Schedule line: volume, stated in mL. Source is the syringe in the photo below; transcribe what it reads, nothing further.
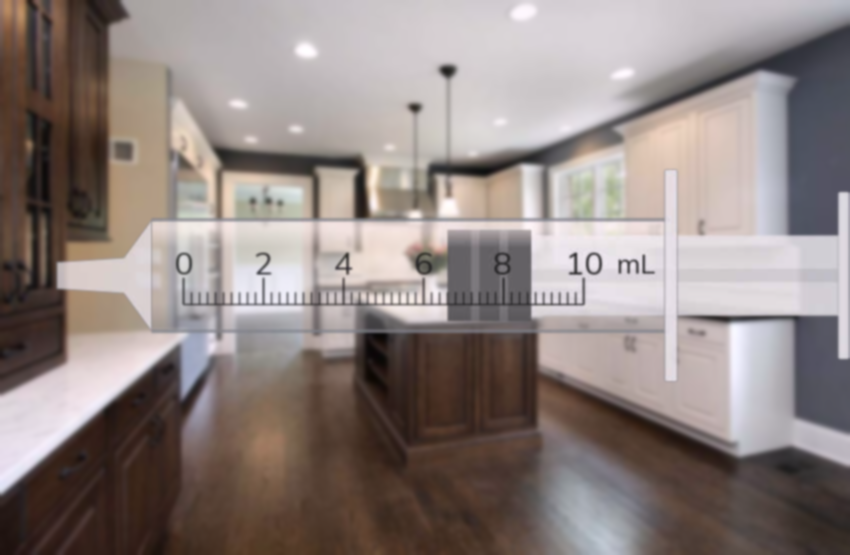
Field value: 6.6 mL
